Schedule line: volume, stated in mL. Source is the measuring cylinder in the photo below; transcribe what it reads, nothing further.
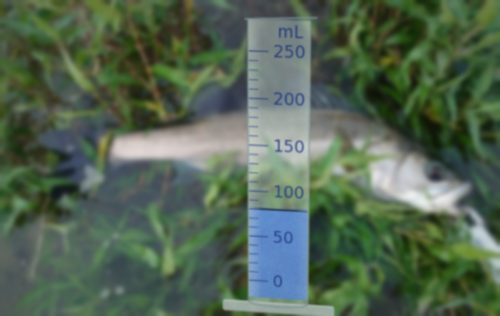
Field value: 80 mL
